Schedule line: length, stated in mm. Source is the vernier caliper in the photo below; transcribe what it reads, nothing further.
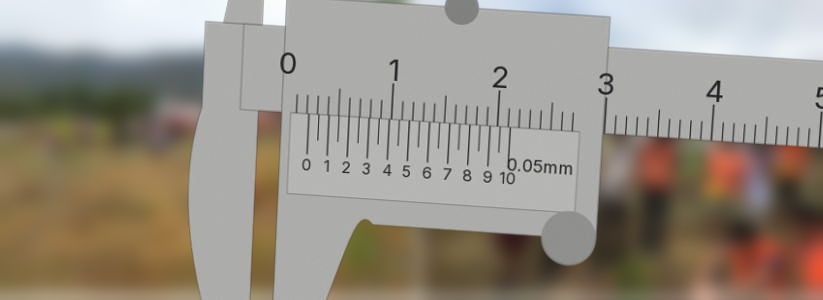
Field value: 2.2 mm
